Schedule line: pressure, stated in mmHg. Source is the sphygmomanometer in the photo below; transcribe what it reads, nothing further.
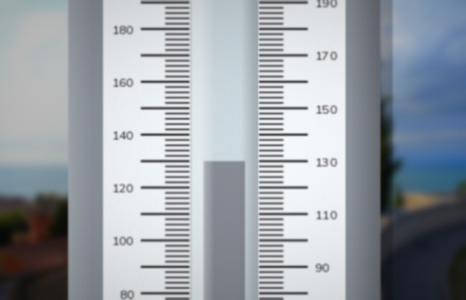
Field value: 130 mmHg
